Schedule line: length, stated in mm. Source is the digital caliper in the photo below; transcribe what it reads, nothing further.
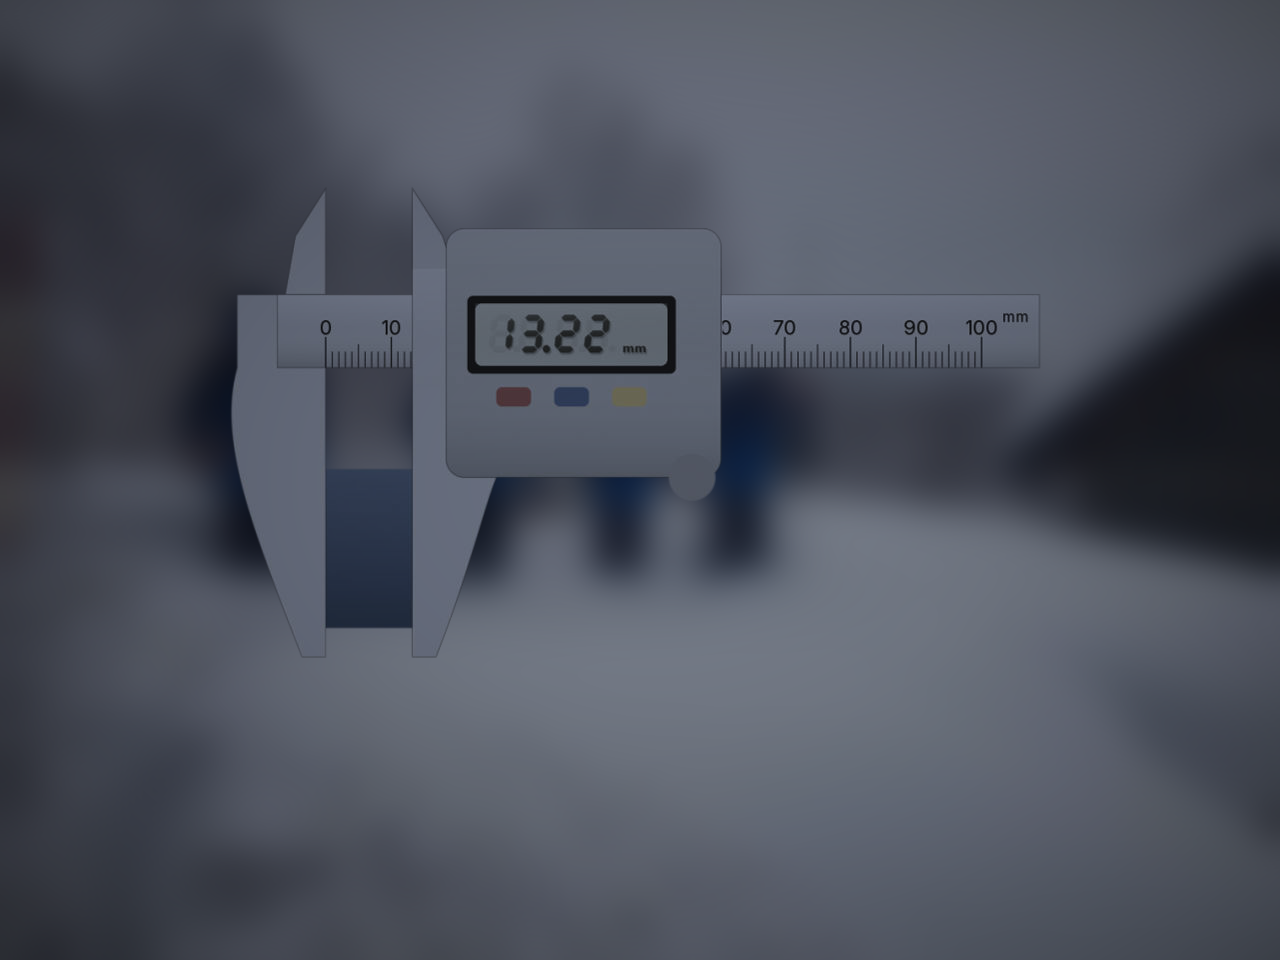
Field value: 13.22 mm
